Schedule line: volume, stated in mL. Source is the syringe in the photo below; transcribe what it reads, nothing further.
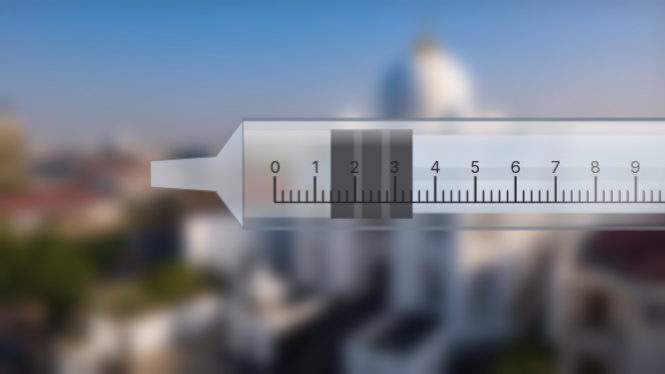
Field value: 1.4 mL
